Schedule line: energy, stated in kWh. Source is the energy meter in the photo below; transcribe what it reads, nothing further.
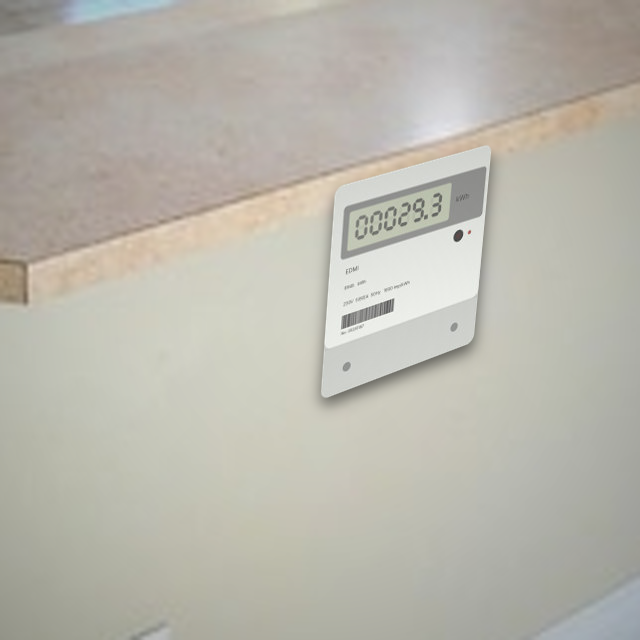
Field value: 29.3 kWh
